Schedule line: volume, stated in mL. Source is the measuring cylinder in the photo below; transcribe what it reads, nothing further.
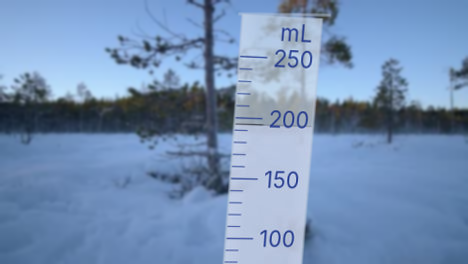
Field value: 195 mL
